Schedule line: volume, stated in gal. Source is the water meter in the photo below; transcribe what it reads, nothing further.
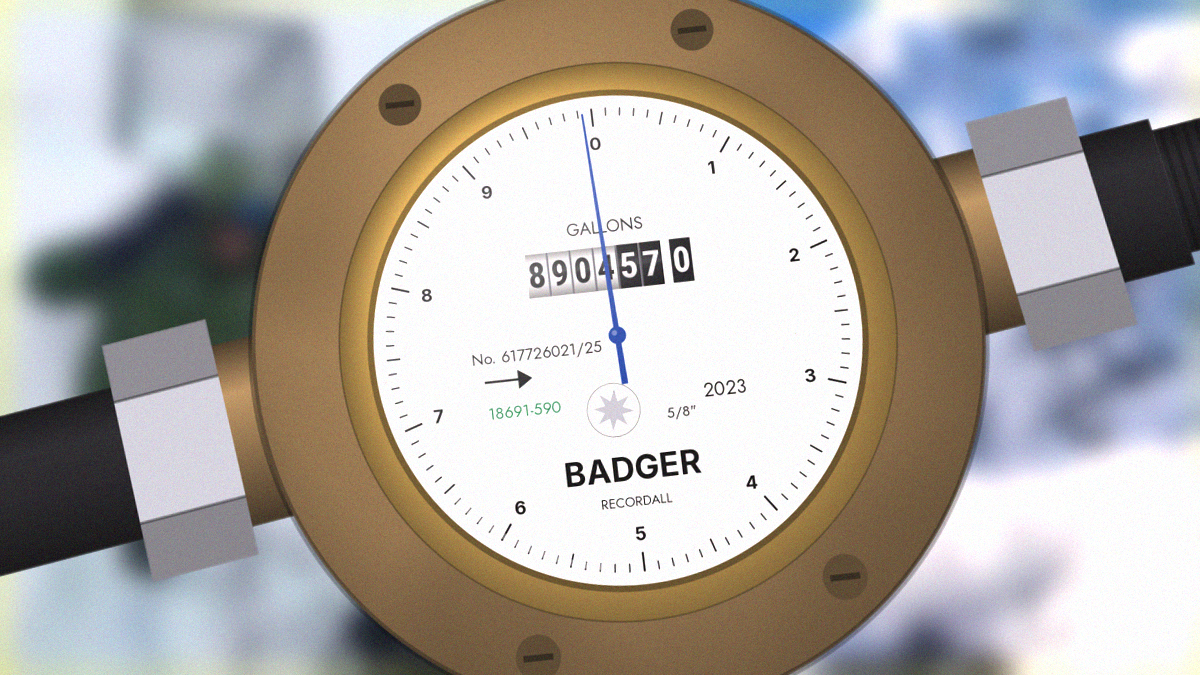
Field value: 8904569.9 gal
